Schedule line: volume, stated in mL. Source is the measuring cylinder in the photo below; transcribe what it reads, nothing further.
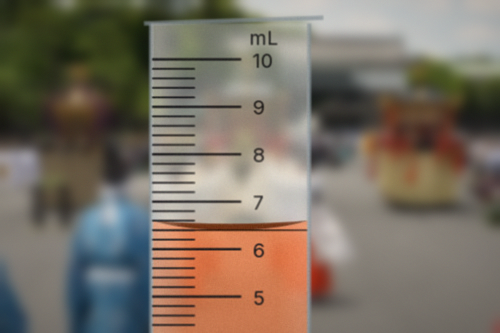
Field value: 6.4 mL
